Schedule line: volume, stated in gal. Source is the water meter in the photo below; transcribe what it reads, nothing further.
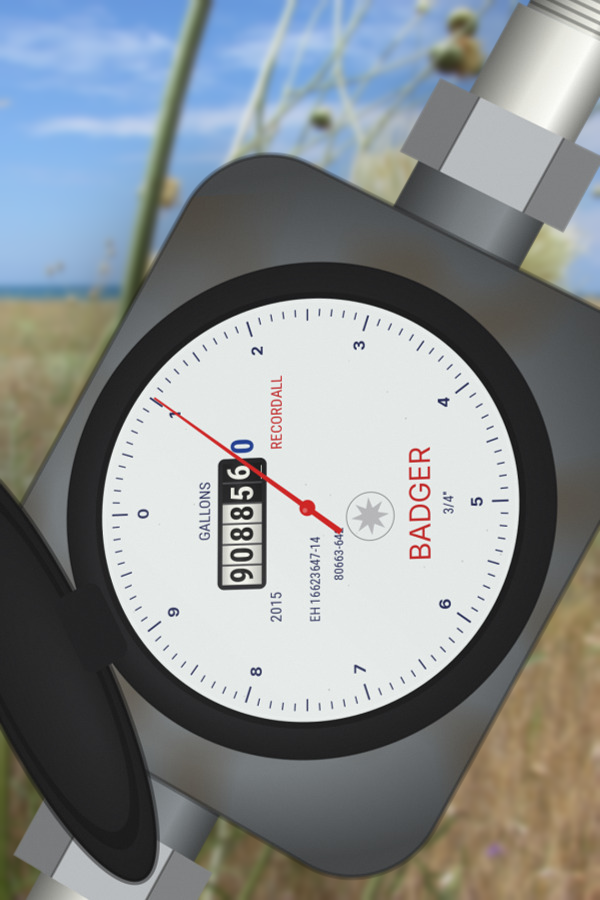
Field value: 9088561.0 gal
